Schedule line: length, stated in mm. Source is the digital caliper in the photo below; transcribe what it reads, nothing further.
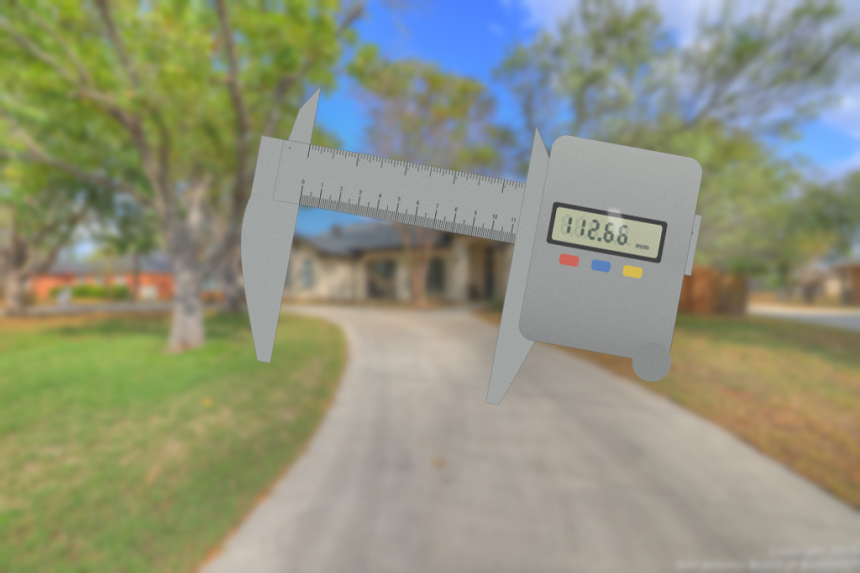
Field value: 112.66 mm
